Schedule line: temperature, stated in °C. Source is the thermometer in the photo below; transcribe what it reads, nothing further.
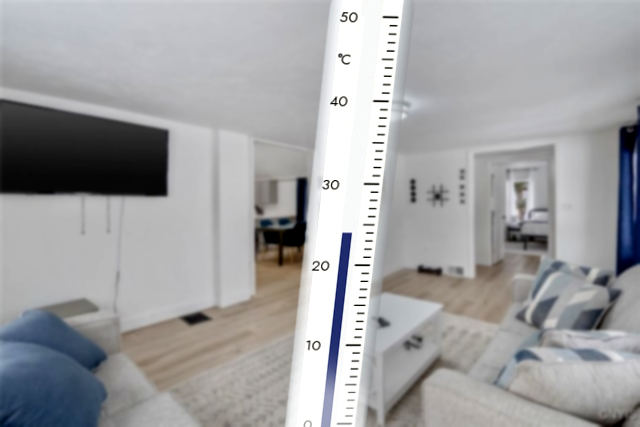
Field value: 24 °C
